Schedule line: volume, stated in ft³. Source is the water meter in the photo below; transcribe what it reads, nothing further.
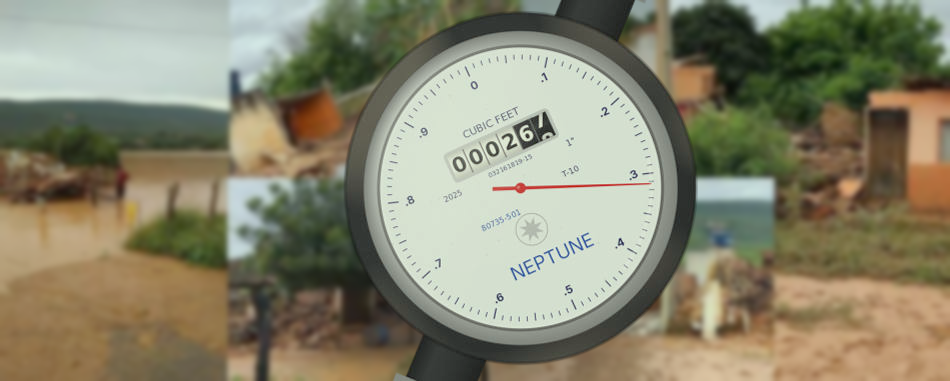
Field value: 267.31 ft³
